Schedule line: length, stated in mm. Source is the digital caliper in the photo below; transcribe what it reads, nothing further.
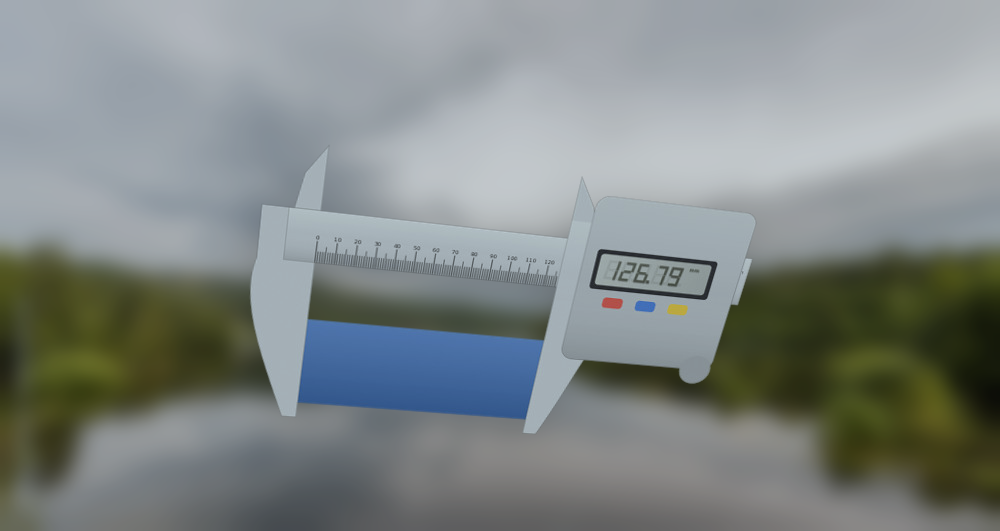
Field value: 126.79 mm
